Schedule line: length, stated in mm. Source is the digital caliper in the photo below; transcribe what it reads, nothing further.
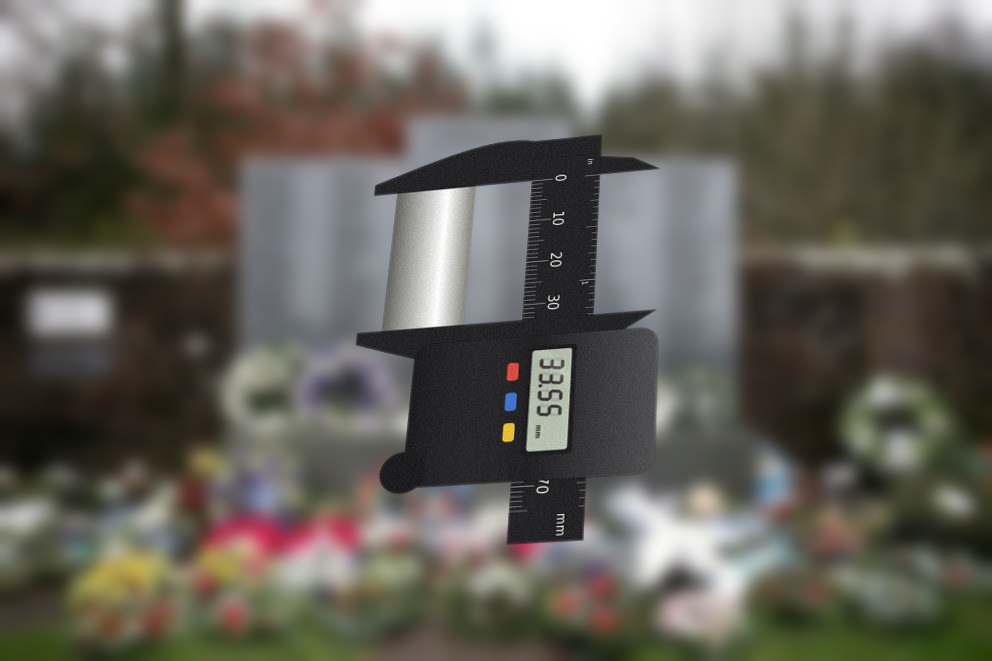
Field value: 33.55 mm
